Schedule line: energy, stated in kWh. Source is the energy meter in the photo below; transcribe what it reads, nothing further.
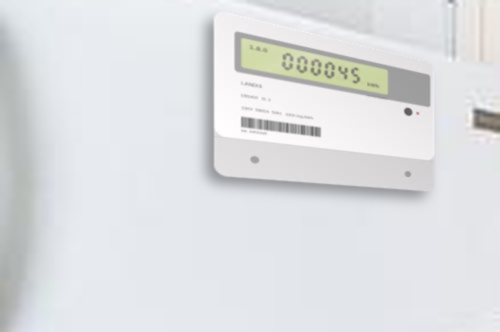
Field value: 45 kWh
